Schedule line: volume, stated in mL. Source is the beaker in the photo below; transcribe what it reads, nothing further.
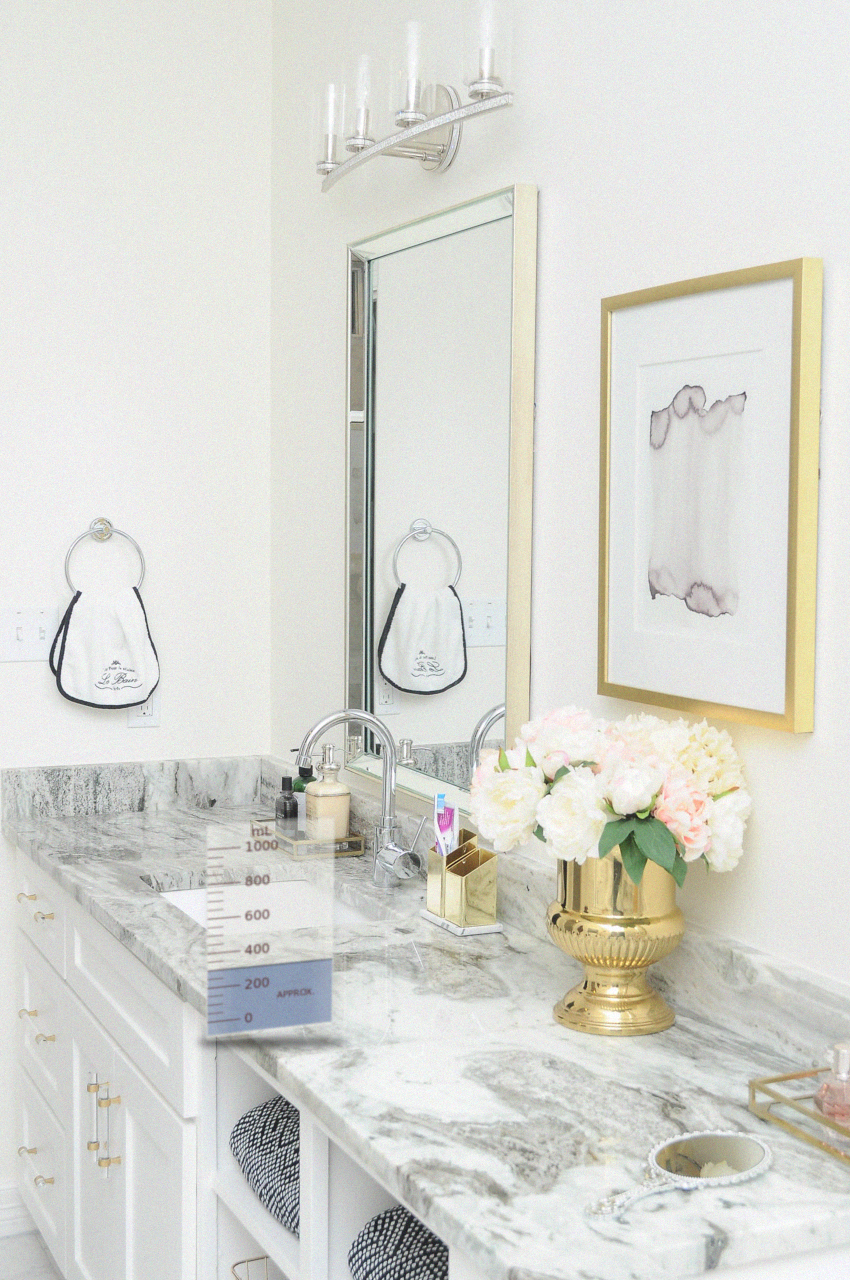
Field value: 300 mL
